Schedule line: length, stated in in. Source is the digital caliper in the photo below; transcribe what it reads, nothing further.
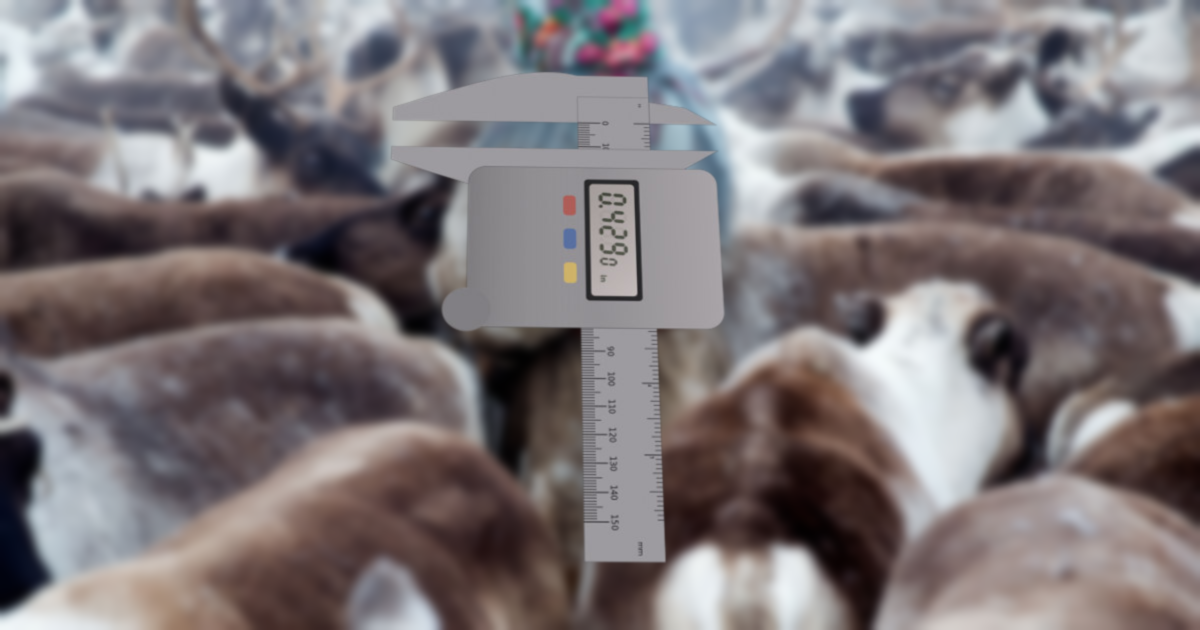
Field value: 0.4290 in
